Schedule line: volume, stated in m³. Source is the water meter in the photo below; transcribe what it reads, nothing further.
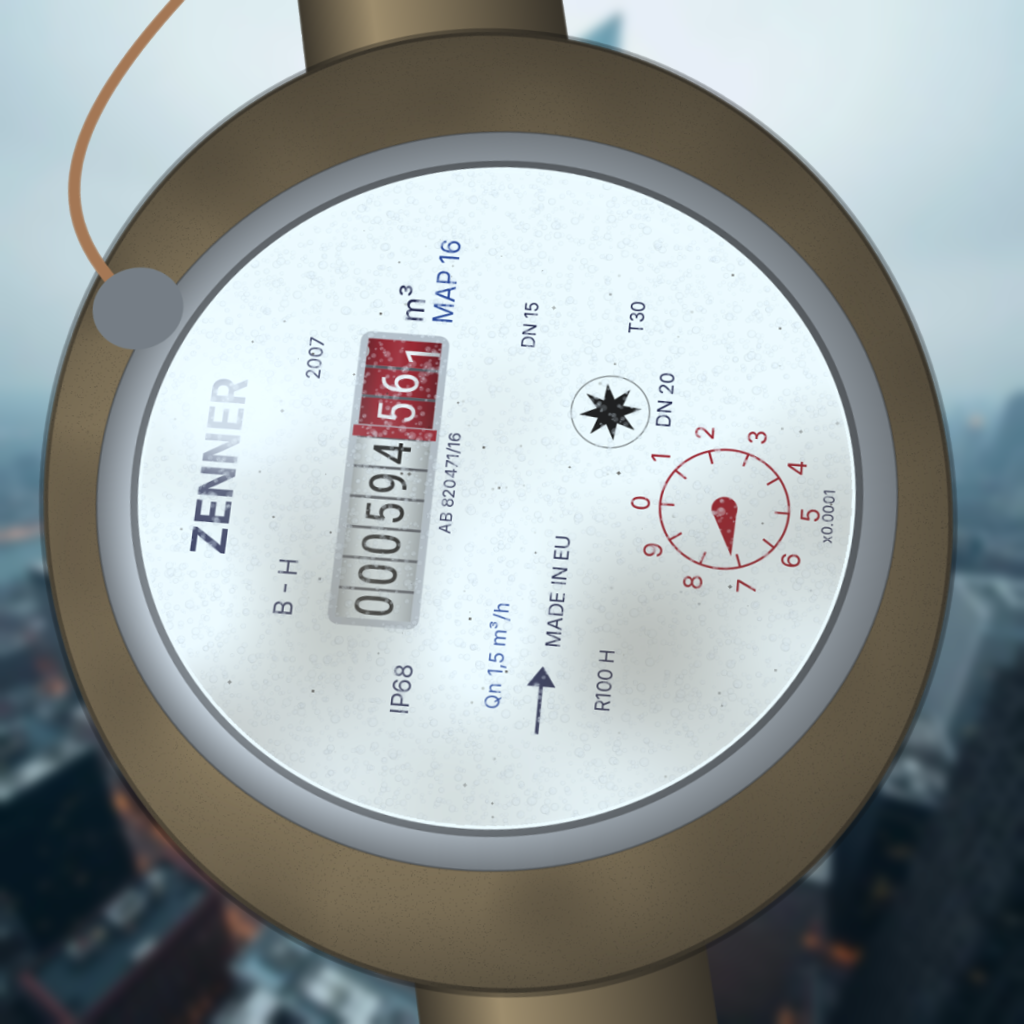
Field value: 594.5607 m³
